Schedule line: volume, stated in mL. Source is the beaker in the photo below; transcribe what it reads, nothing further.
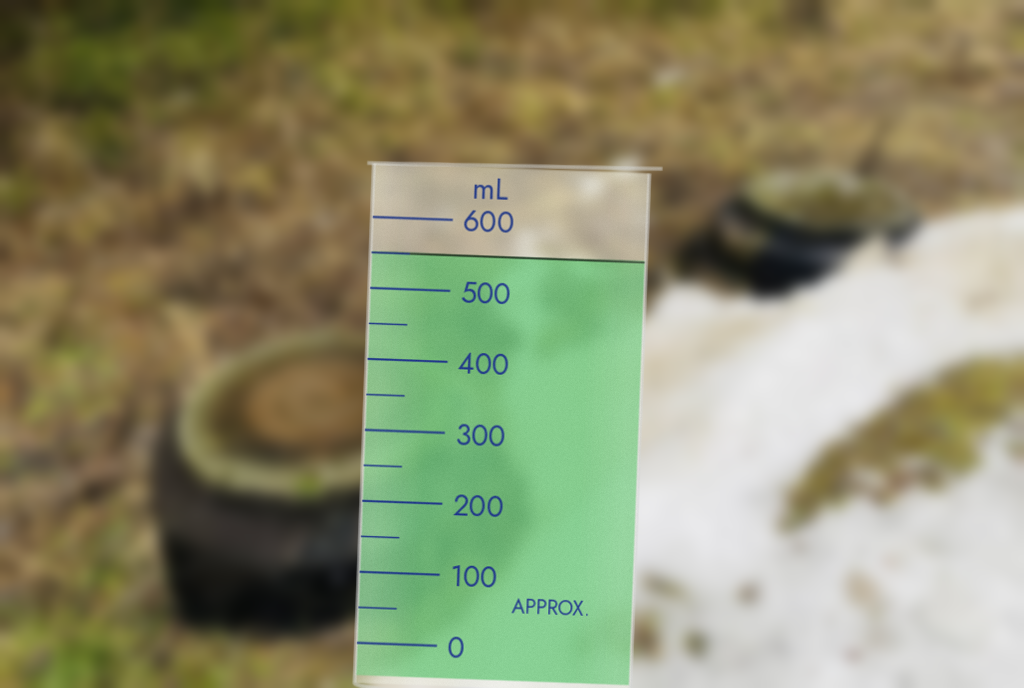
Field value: 550 mL
